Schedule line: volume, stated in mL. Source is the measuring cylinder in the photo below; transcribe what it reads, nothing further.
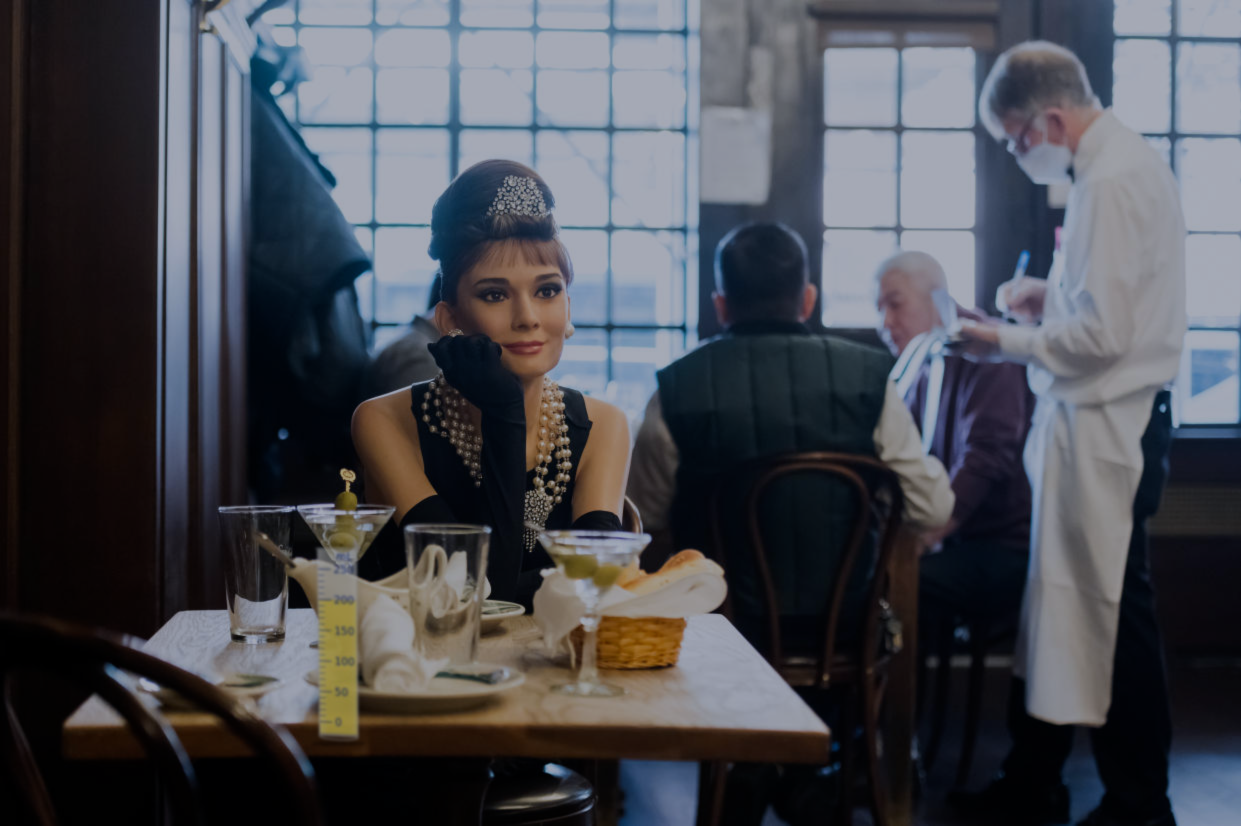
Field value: 200 mL
